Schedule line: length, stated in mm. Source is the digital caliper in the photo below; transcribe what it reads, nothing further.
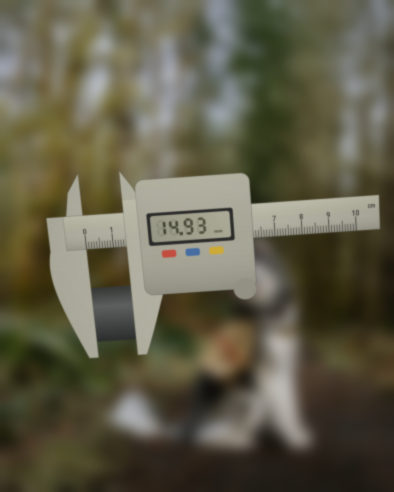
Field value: 14.93 mm
